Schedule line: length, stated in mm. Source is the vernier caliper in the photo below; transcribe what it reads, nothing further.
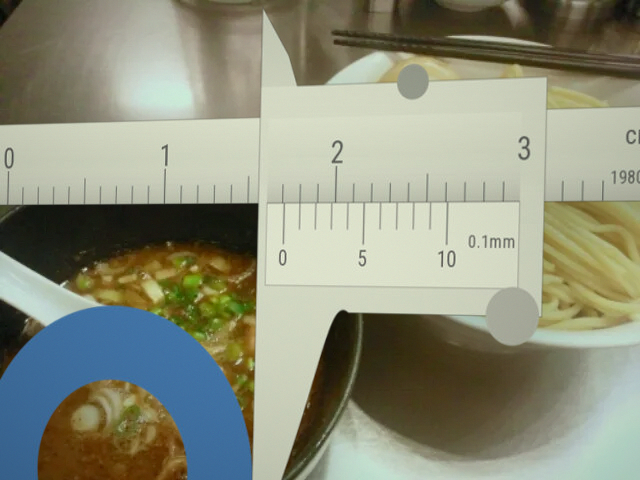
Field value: 17.1 mm
